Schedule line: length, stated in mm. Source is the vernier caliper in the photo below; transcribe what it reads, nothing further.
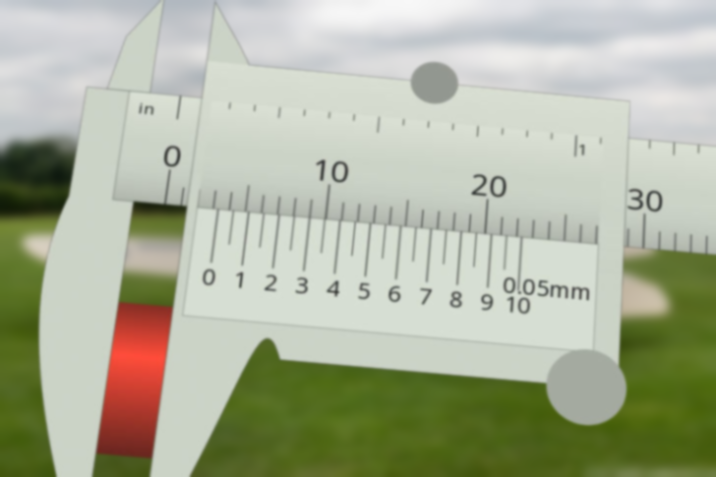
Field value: 3.3 mm
